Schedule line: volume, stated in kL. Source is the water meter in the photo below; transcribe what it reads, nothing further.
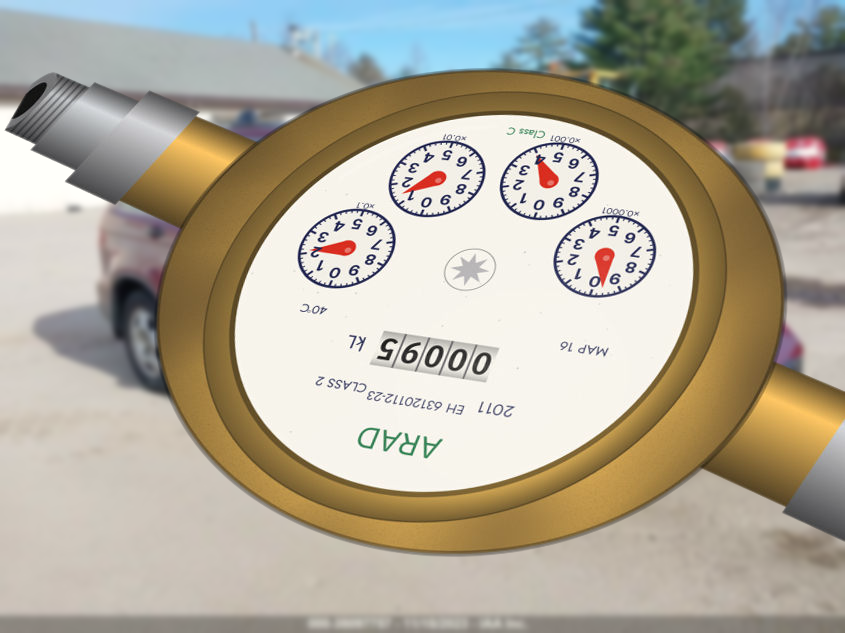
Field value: 95.2139 kL
